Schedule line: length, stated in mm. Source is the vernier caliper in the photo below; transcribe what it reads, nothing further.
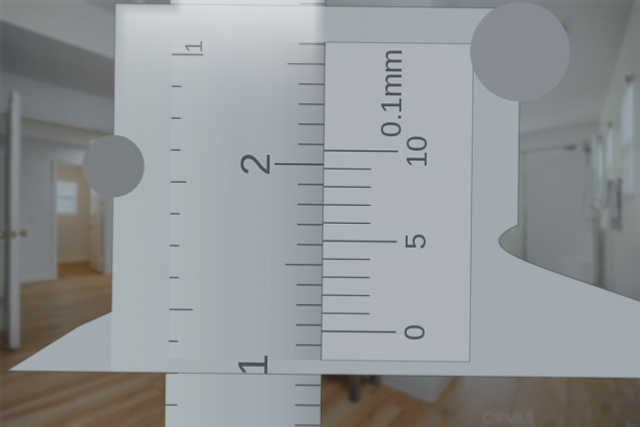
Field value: 11.7 mm
